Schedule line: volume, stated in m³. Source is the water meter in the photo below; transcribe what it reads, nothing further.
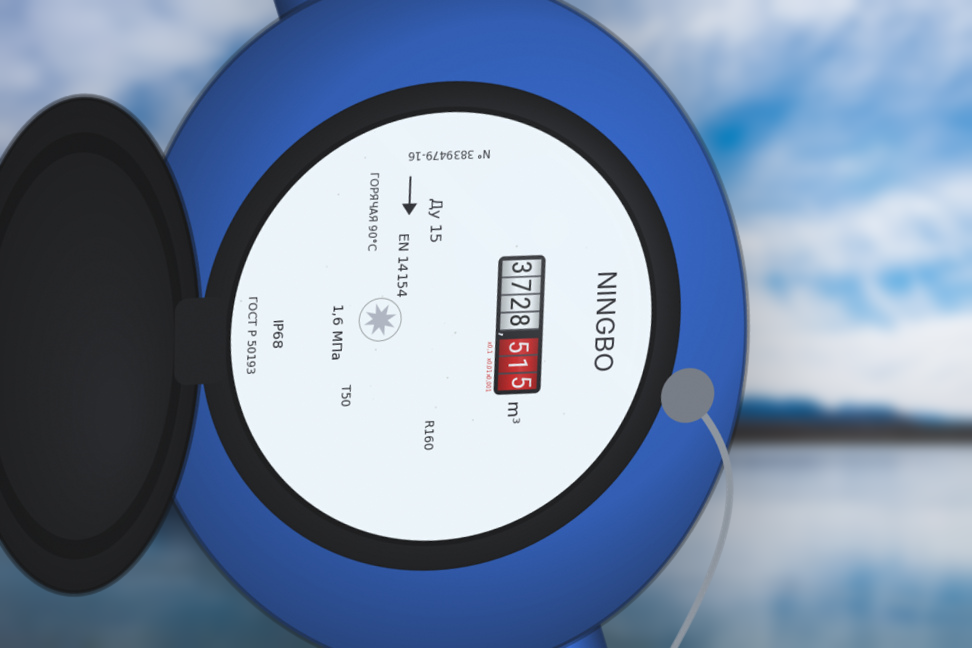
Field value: 3728.515 m³
